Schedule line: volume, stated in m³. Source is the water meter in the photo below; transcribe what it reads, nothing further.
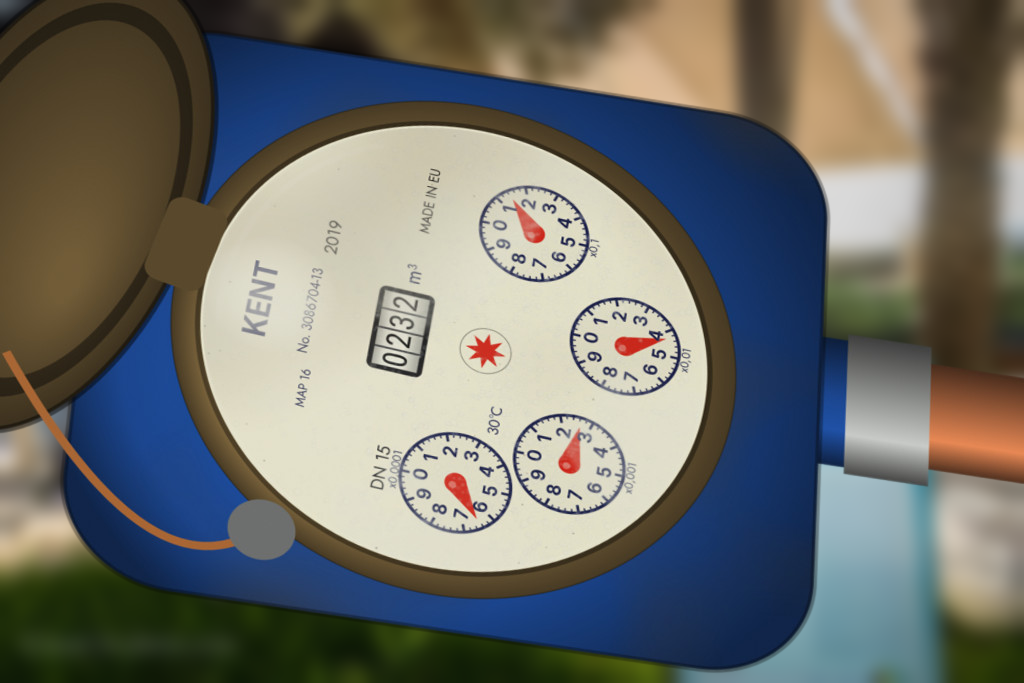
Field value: 232.1426 m³
